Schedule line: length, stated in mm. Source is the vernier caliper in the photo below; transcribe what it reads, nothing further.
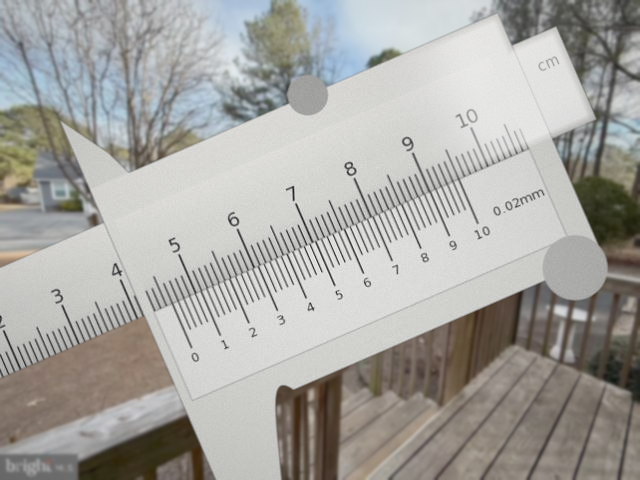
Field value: 46.0 mm
